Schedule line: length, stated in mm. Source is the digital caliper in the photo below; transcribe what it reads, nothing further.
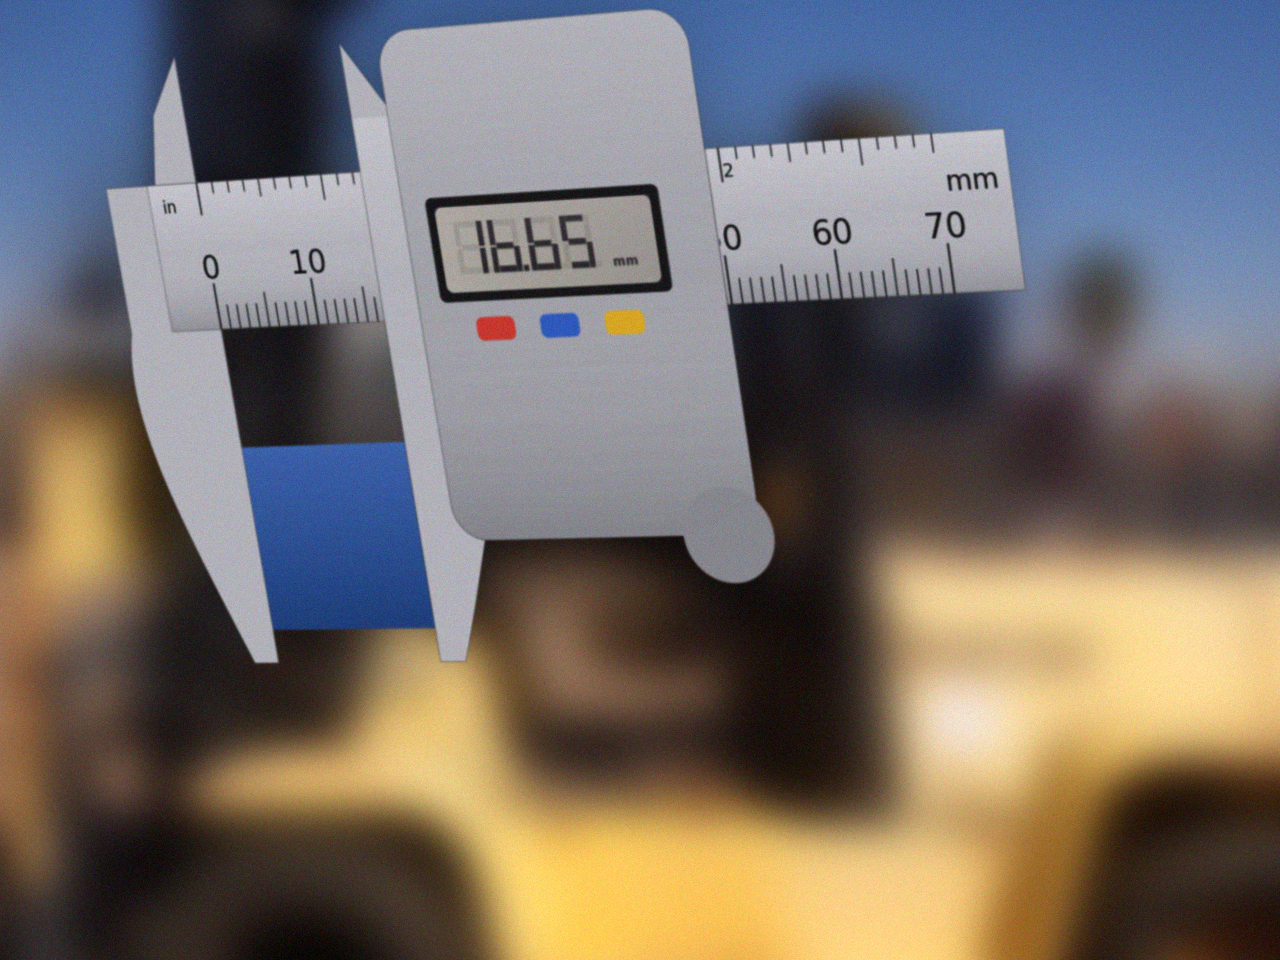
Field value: 16.65 mm
